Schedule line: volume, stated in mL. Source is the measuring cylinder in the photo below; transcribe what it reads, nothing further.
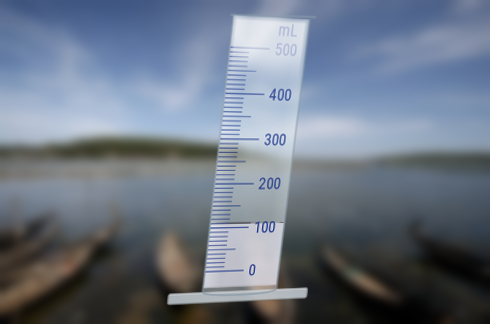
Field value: 110 mL
